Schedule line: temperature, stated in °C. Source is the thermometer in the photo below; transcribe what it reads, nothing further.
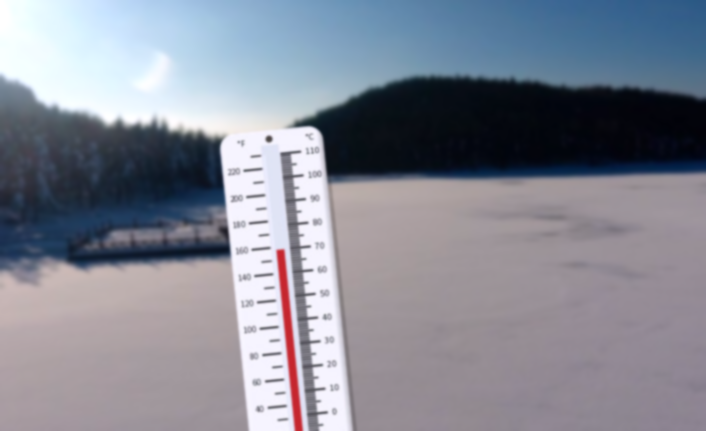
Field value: 70 °C
